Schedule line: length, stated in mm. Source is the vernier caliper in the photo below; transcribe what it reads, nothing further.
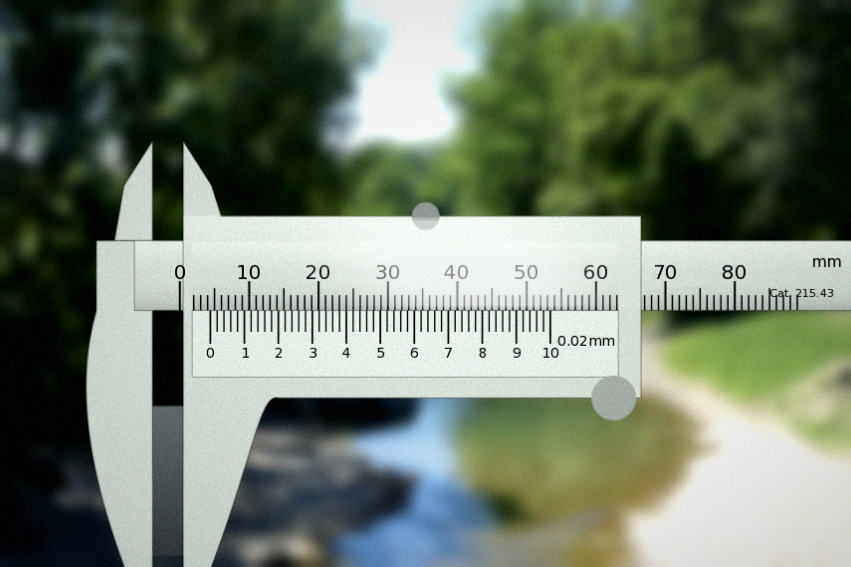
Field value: 4.4 mm
